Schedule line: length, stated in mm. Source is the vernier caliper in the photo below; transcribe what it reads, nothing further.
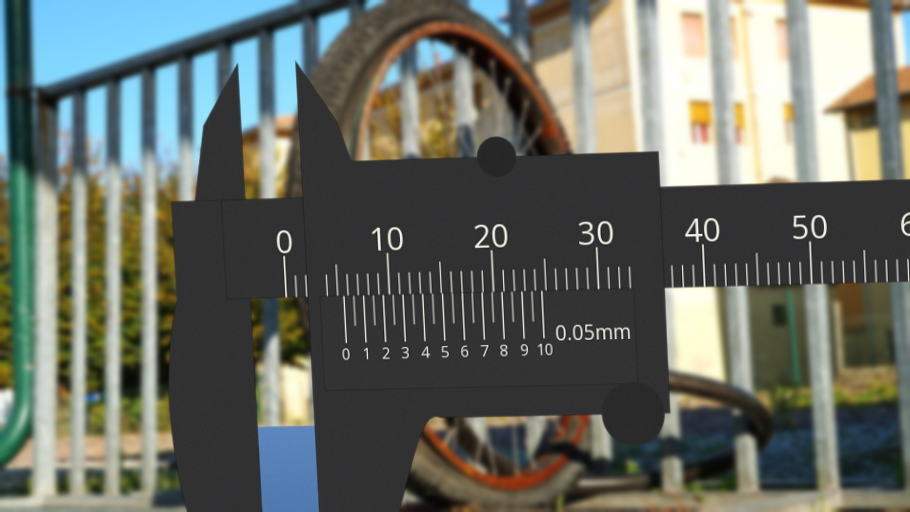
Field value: 5.6 mm
